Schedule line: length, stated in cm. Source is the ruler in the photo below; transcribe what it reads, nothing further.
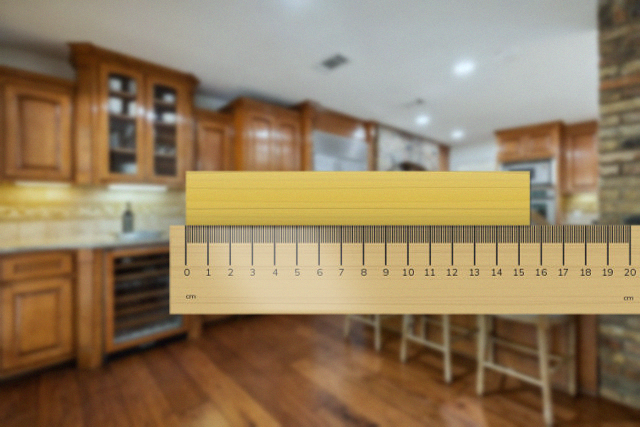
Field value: 15.5 cm
